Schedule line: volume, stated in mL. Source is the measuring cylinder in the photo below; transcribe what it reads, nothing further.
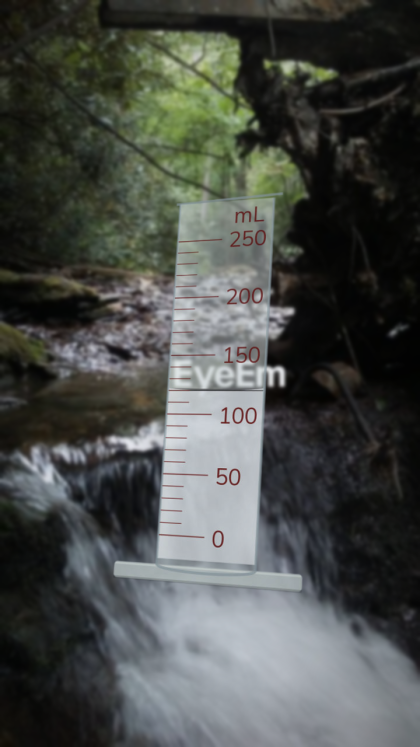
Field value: 120 mL
